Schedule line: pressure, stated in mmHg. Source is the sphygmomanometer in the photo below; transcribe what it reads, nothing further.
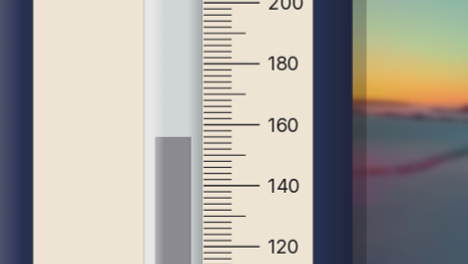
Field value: 156 mmHg
